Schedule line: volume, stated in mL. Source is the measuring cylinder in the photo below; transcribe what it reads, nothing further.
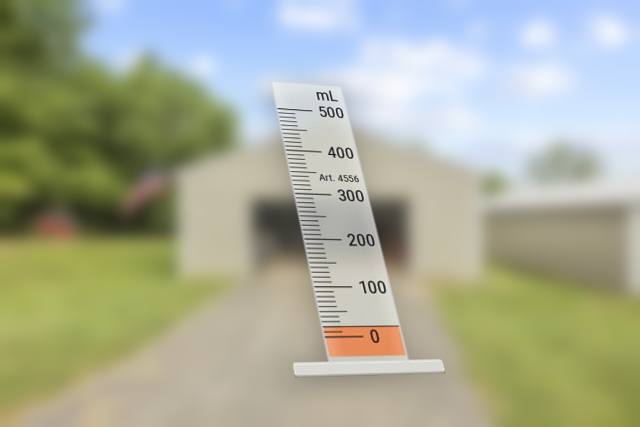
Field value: 20 mL
